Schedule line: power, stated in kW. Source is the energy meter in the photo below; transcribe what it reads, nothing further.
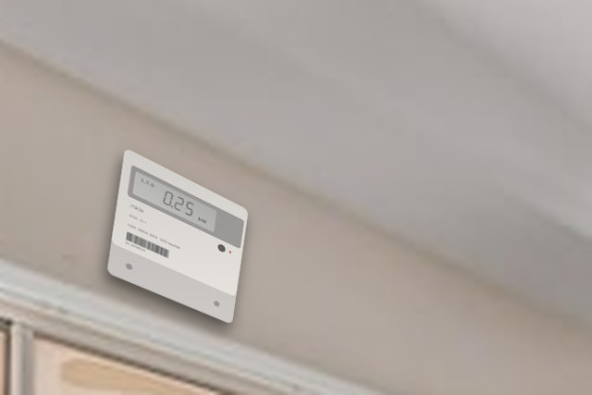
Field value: 0.25 kW
